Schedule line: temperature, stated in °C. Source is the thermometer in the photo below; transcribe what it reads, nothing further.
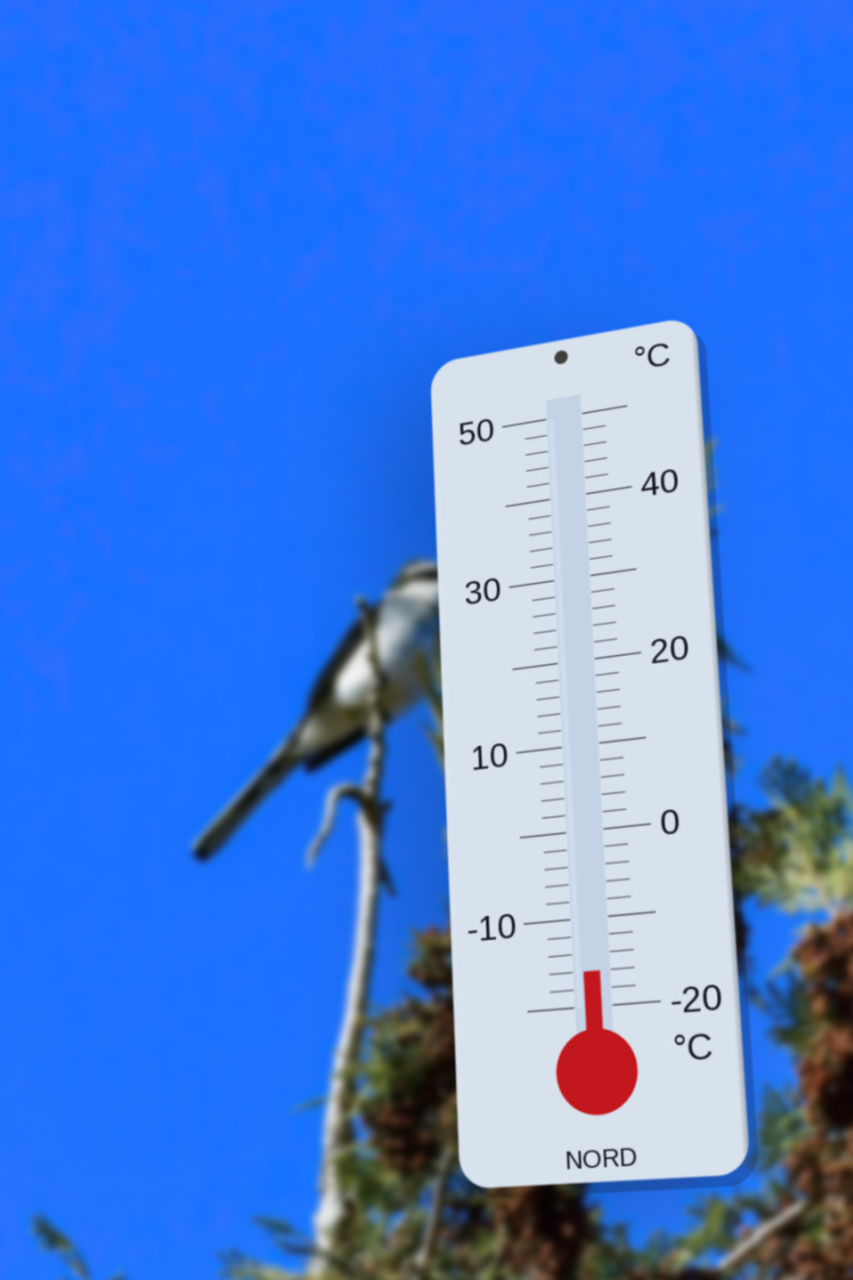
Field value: -16 °C
